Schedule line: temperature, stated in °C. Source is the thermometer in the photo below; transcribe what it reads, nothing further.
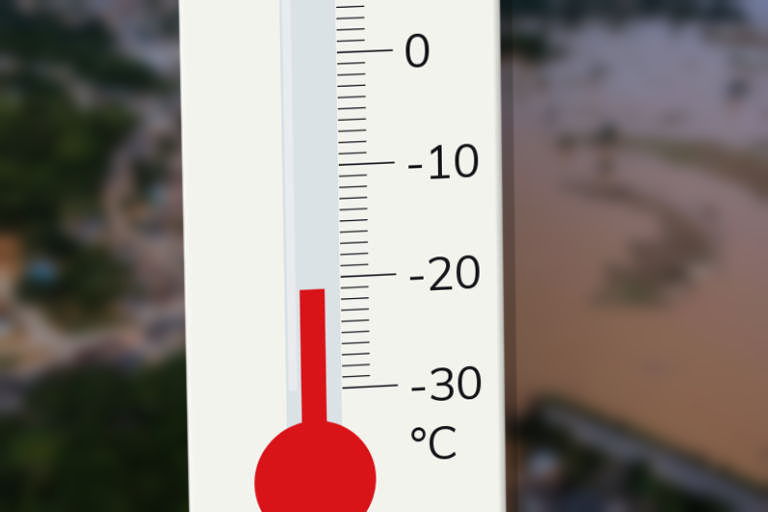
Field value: -21 °C
